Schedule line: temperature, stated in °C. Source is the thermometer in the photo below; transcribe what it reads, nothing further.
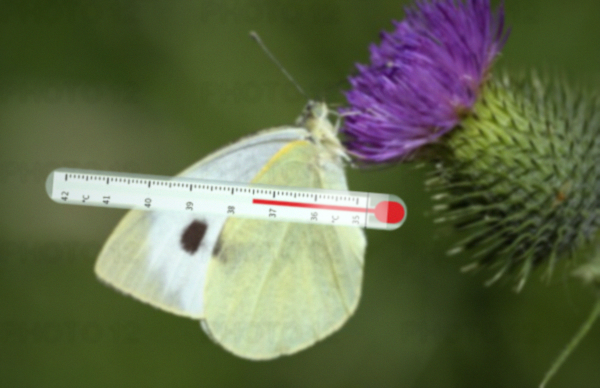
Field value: 37.5 °C
